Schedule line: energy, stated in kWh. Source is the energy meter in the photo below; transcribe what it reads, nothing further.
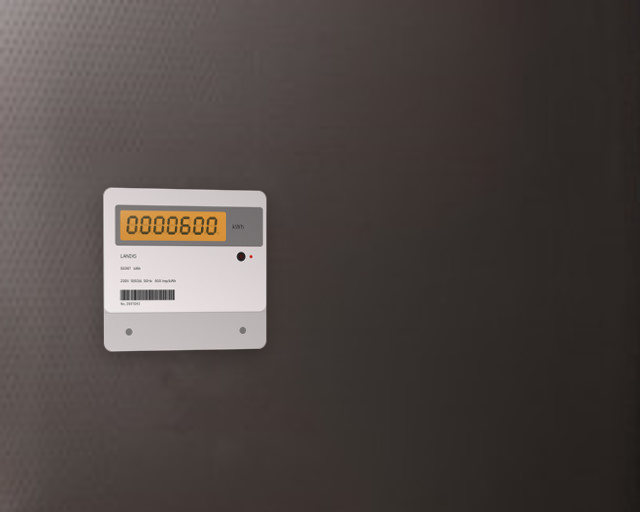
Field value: 600 kWh
